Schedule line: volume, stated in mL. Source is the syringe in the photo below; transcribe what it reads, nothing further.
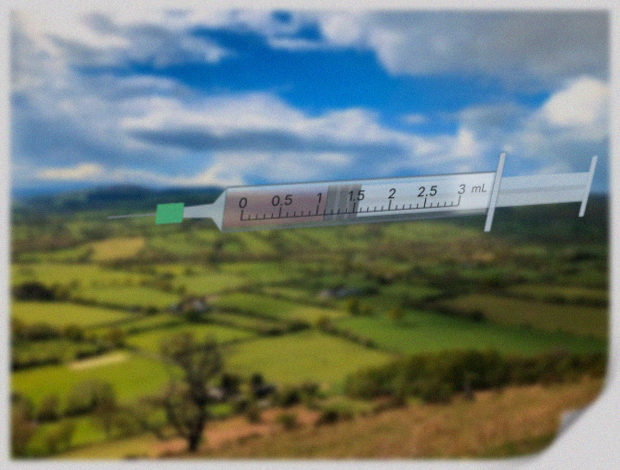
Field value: 1.1 mL
